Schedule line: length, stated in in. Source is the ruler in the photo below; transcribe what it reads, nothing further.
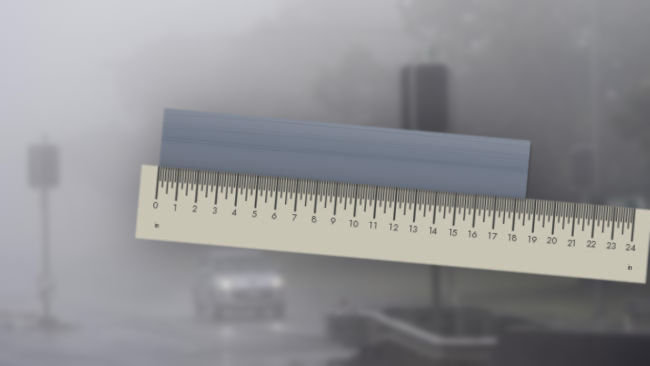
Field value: 18.5 in
